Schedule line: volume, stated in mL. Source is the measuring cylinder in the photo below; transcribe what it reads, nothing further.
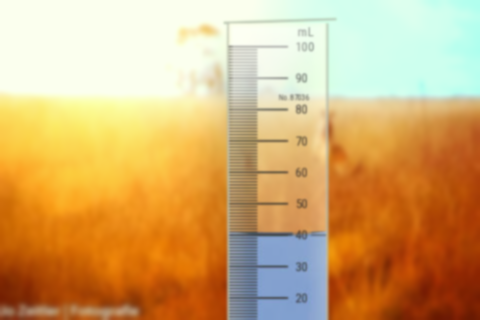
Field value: 40 mL
